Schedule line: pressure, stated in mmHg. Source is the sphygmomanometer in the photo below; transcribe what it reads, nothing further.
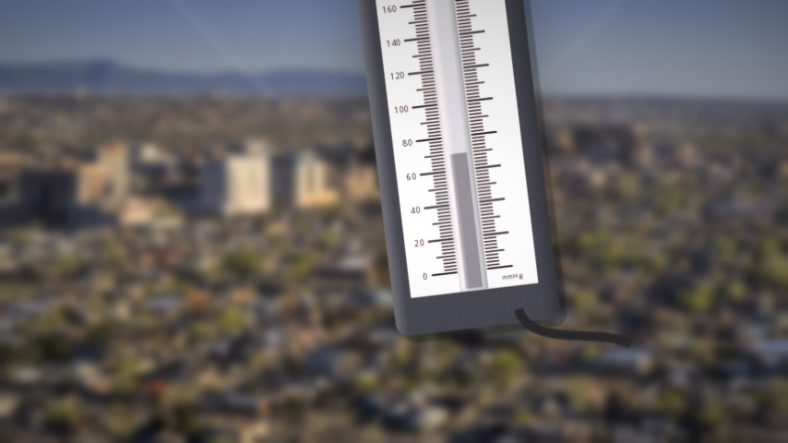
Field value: 70 mmHg
